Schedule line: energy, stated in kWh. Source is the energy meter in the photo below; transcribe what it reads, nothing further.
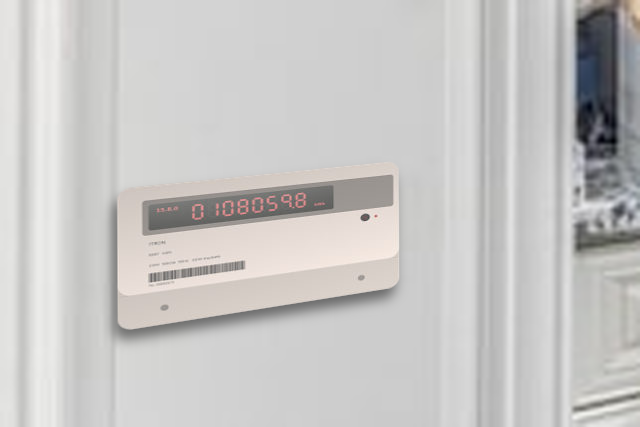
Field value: 108059.8 kWh
